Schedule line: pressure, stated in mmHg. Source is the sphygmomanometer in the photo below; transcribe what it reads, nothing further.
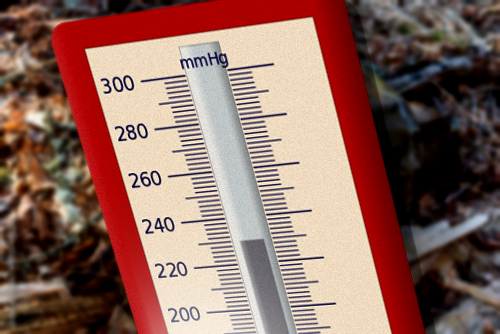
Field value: 230 mmHg
